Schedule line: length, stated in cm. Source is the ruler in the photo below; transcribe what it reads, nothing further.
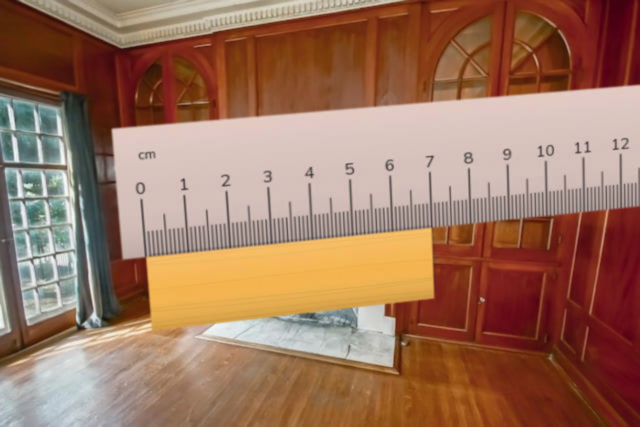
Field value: 7 cm
